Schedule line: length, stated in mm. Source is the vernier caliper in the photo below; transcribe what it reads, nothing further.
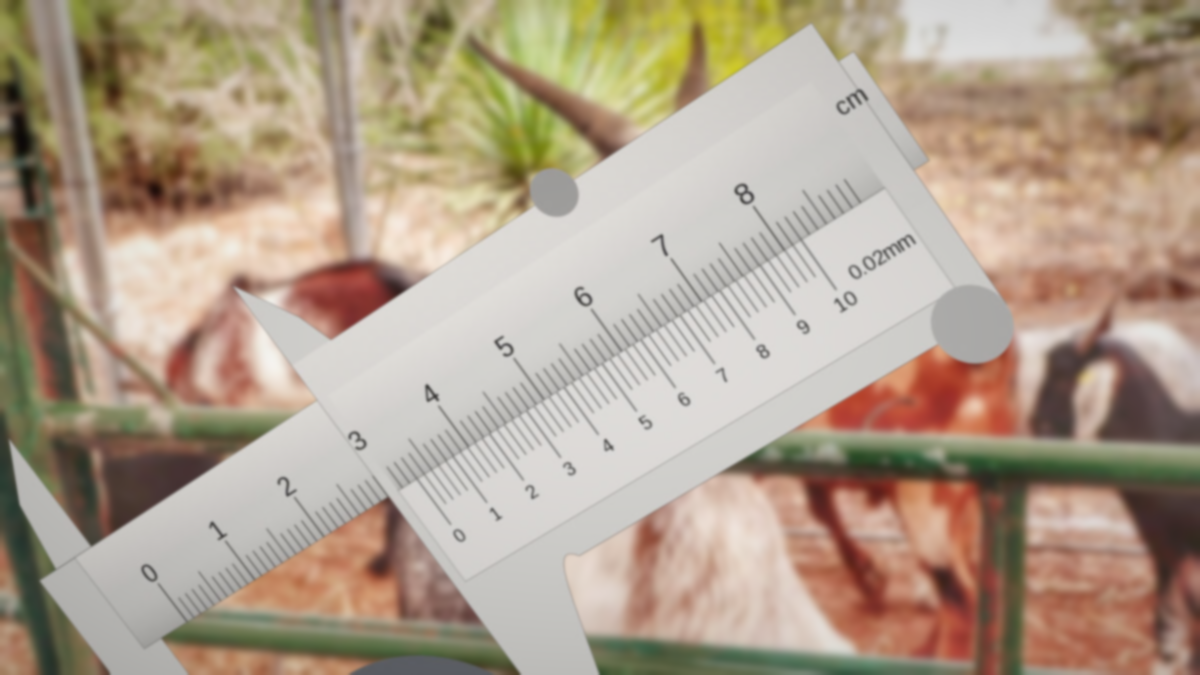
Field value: 33.0 mm
